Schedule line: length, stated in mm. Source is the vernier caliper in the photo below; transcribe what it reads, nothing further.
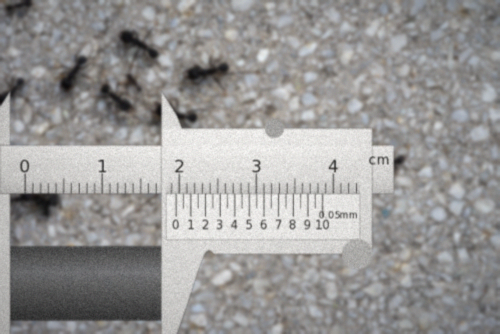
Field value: 19.6 mm
